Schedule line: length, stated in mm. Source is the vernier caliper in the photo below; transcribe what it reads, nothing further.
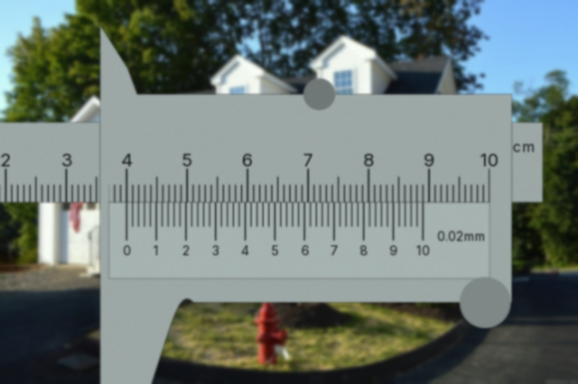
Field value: 40.0 mm
